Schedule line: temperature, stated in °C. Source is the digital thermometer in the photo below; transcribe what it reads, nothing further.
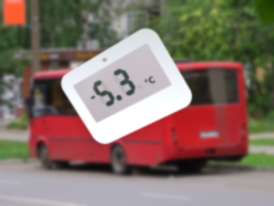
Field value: -5.3 °C
